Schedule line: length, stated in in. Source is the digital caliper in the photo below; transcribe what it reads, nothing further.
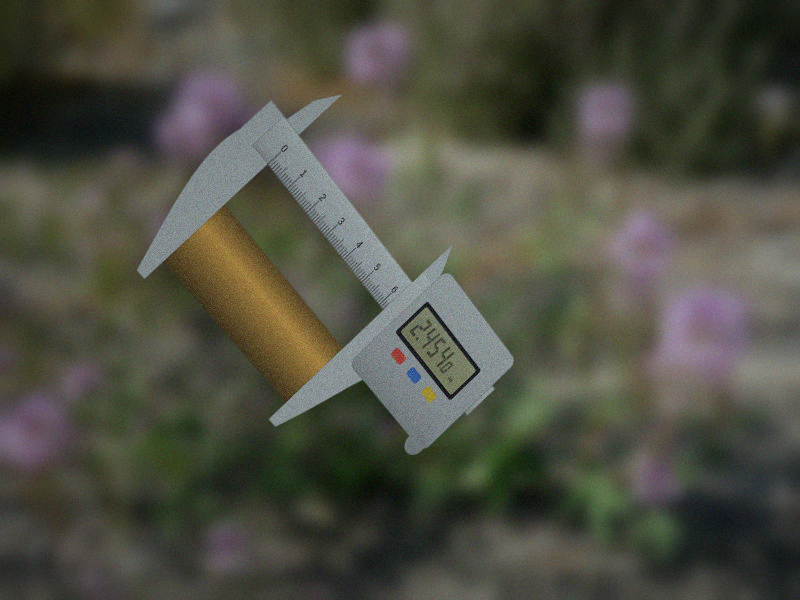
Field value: 2.4540 in
